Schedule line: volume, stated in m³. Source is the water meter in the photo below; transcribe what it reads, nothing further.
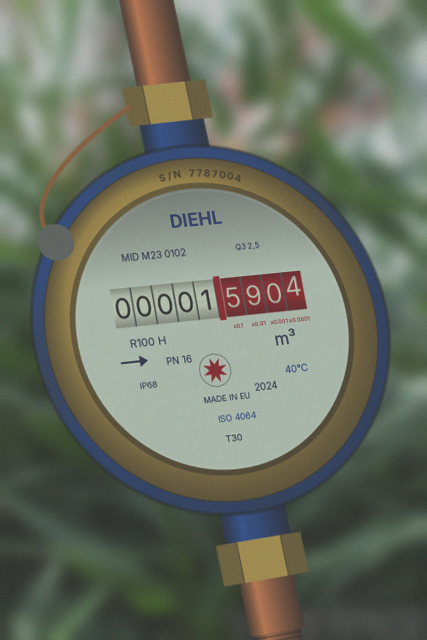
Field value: 1.5904 m³
